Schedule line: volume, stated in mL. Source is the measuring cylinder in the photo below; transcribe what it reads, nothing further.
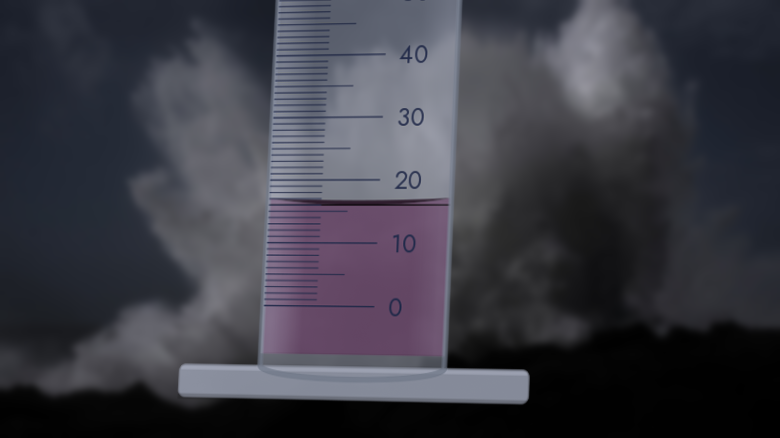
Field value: 16 mL
